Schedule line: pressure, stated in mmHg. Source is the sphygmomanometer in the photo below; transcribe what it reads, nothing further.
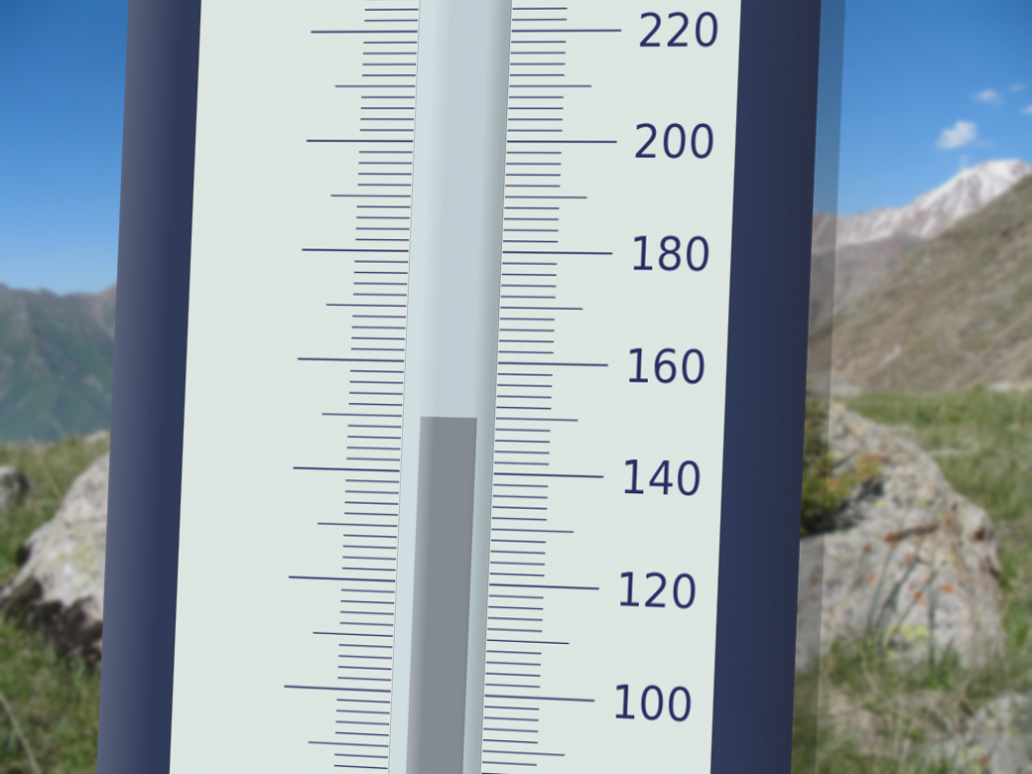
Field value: 150 mmHg
